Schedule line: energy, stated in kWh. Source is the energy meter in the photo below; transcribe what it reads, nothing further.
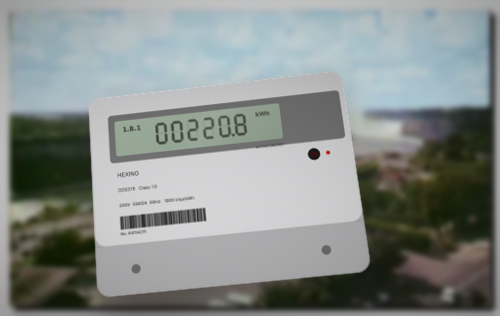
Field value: 220.8 kWh
